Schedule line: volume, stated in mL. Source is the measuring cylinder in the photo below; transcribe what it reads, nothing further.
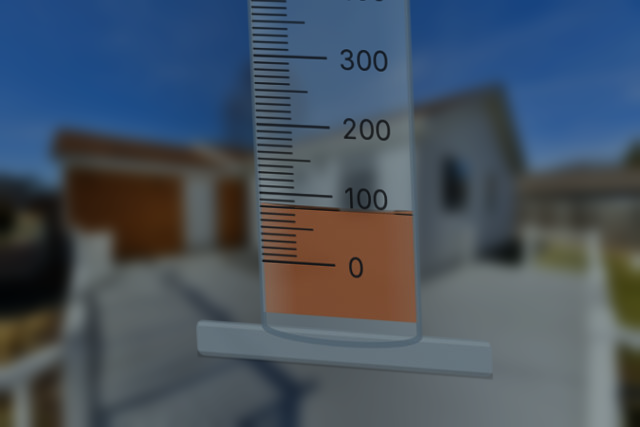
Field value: 80 mL
